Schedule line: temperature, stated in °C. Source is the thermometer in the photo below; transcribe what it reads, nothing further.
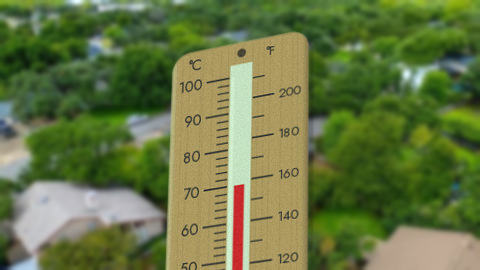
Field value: 70 °C
